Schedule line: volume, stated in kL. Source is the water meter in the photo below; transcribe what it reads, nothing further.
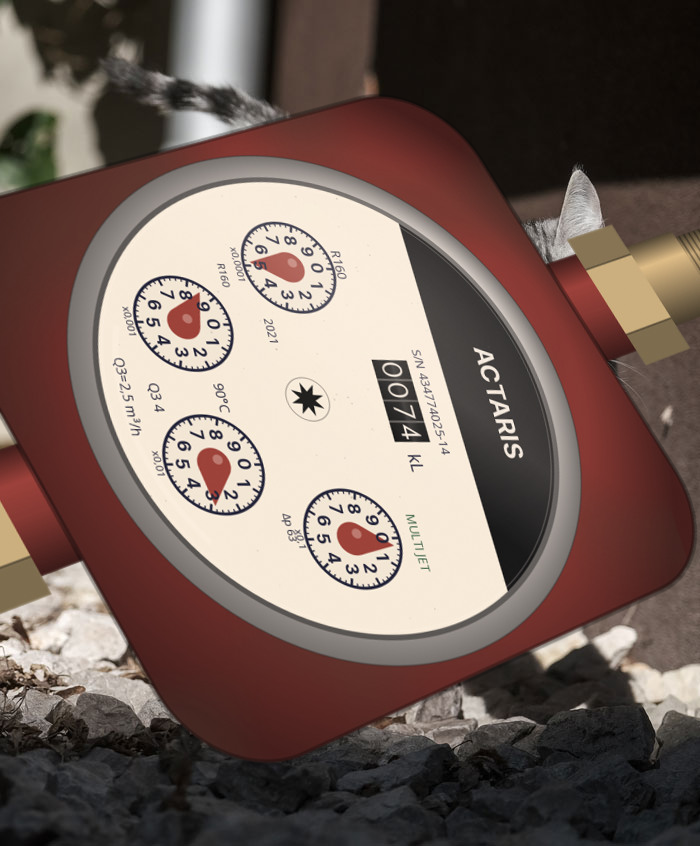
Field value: 74.0285 kL
